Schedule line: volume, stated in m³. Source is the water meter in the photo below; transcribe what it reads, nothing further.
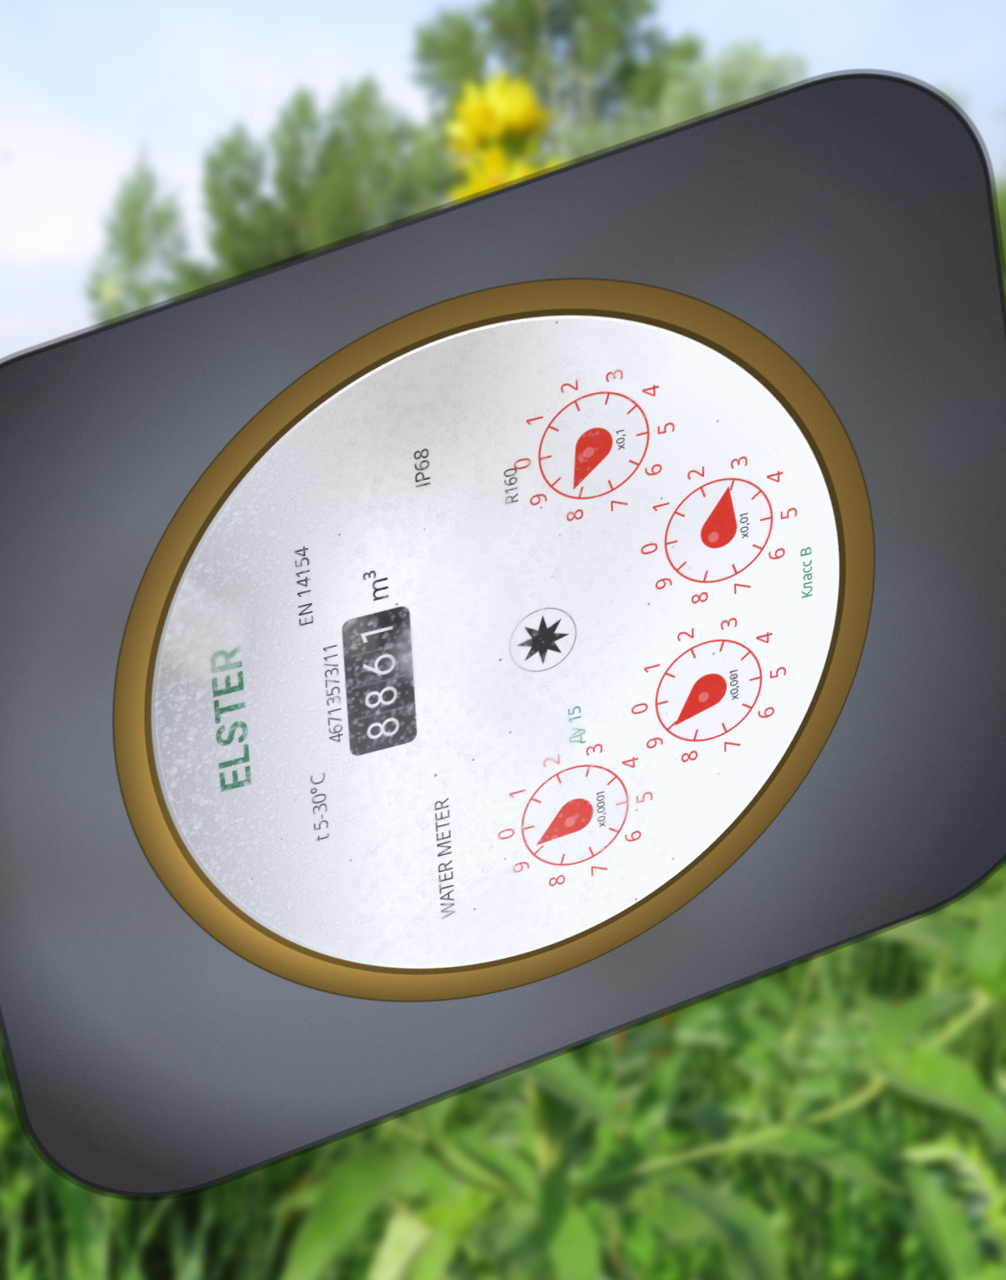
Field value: 8861.8289 m³
